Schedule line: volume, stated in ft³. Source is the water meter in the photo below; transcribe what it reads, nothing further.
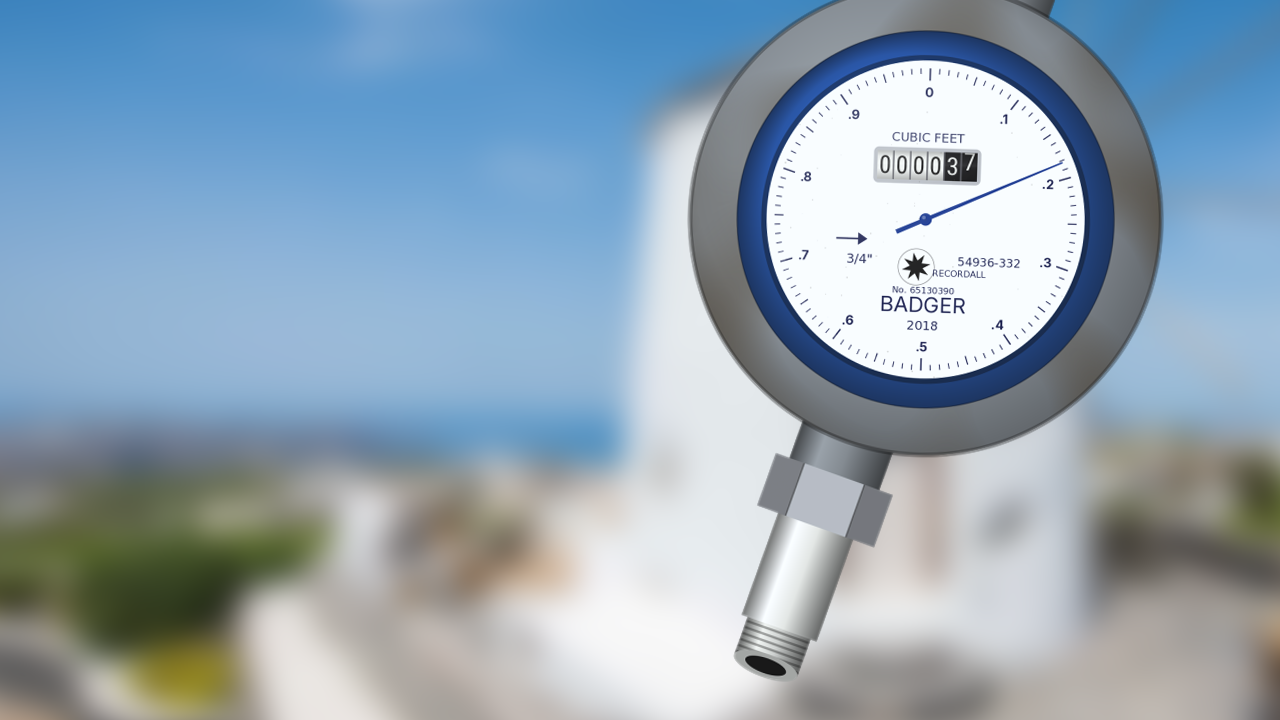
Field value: 37.18 ft³
